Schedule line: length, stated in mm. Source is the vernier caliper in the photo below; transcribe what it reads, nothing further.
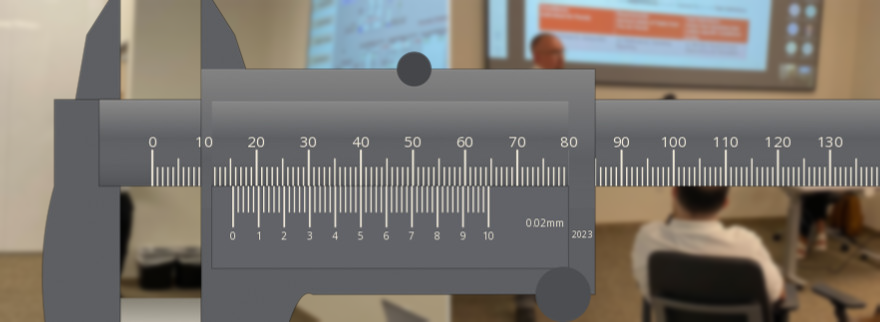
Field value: 15.5 mm
